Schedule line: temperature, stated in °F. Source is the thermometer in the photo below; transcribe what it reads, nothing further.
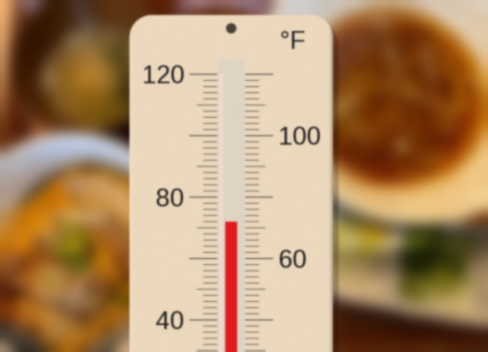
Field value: 72 °F
